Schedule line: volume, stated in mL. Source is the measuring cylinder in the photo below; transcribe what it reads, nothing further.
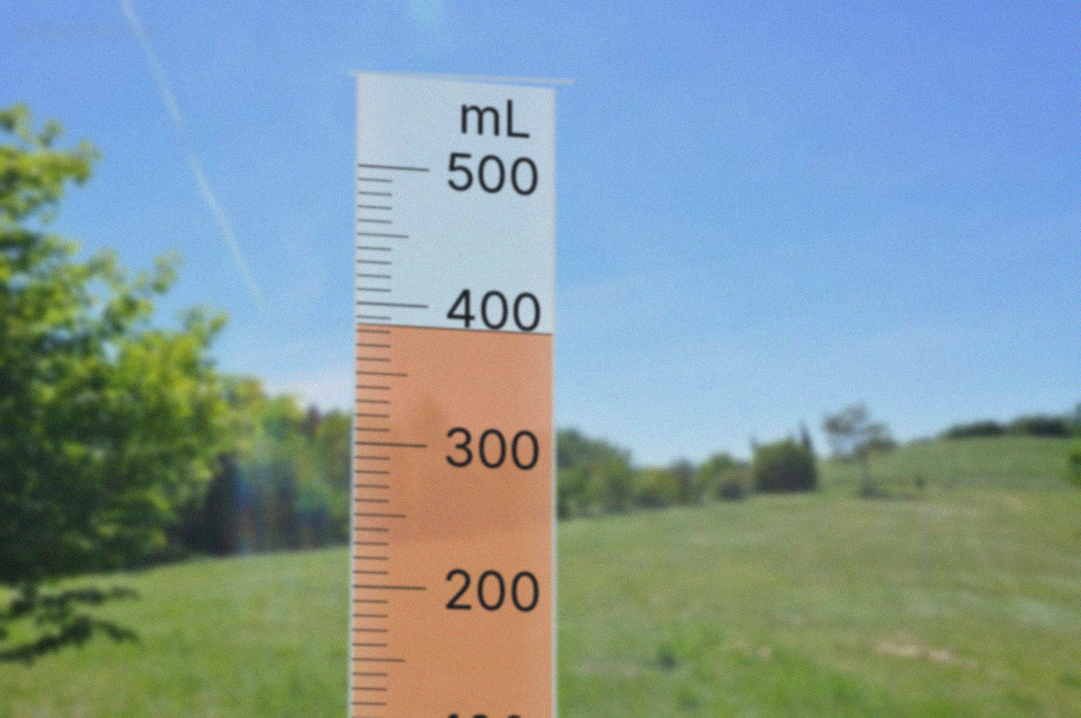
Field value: 385 mL
